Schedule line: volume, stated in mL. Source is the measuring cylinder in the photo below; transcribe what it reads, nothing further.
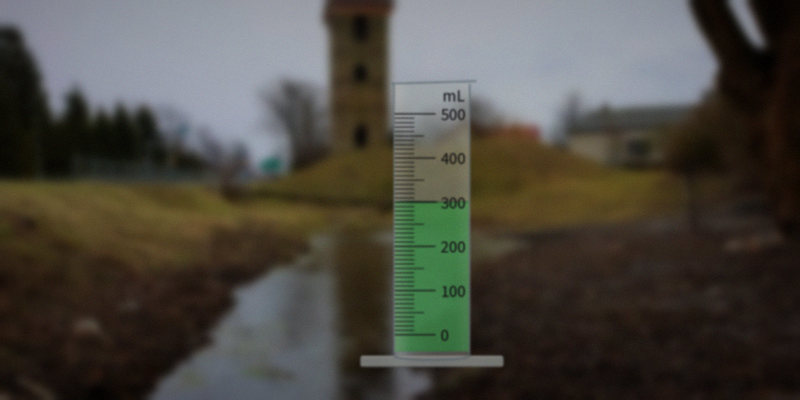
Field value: 300 mL
